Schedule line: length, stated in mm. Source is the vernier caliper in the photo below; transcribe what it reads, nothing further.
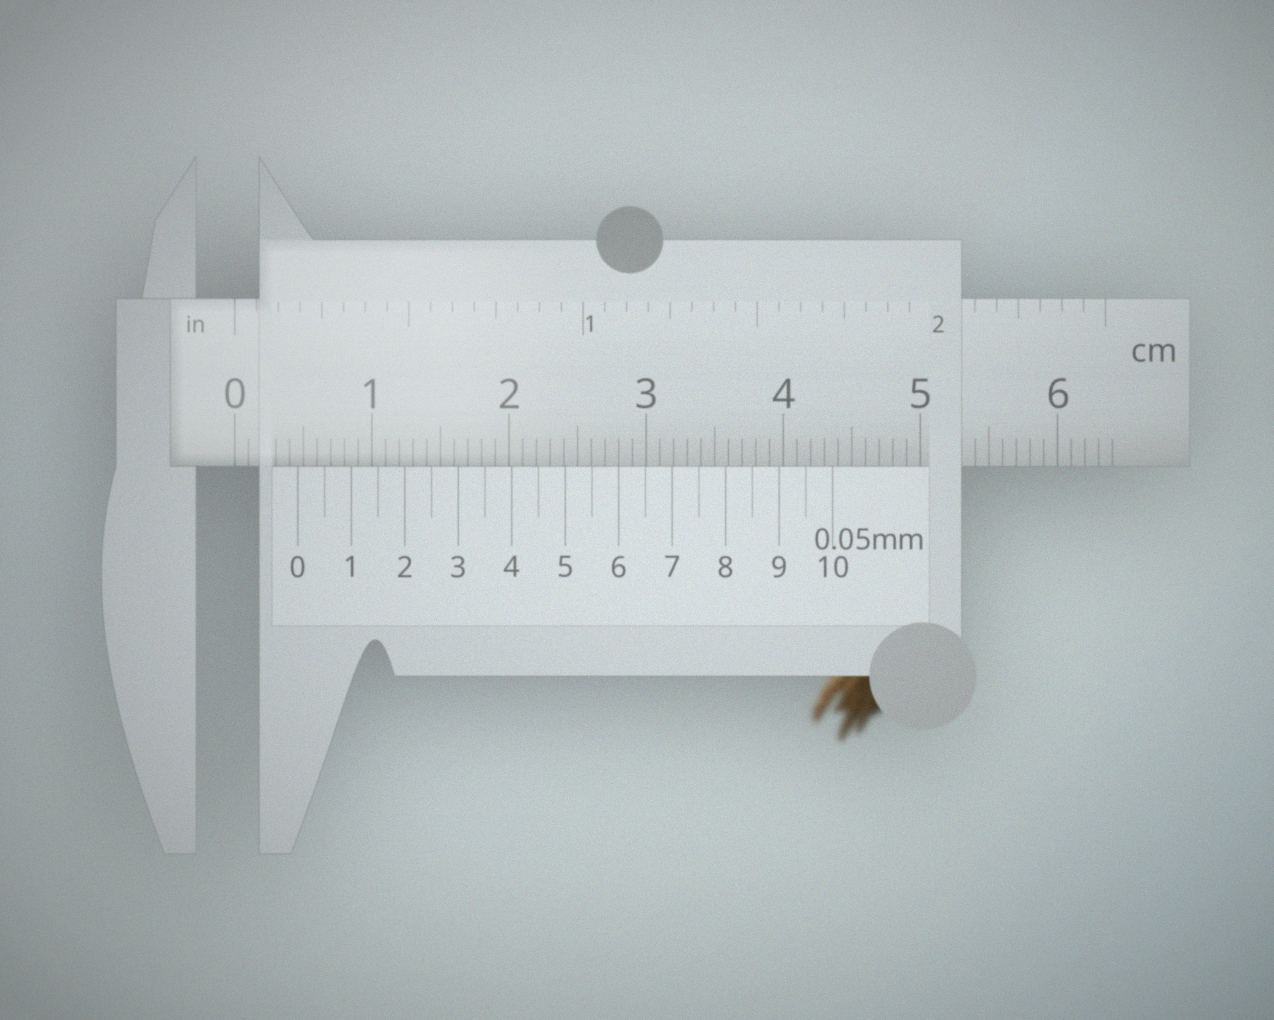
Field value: 4.6 mm
